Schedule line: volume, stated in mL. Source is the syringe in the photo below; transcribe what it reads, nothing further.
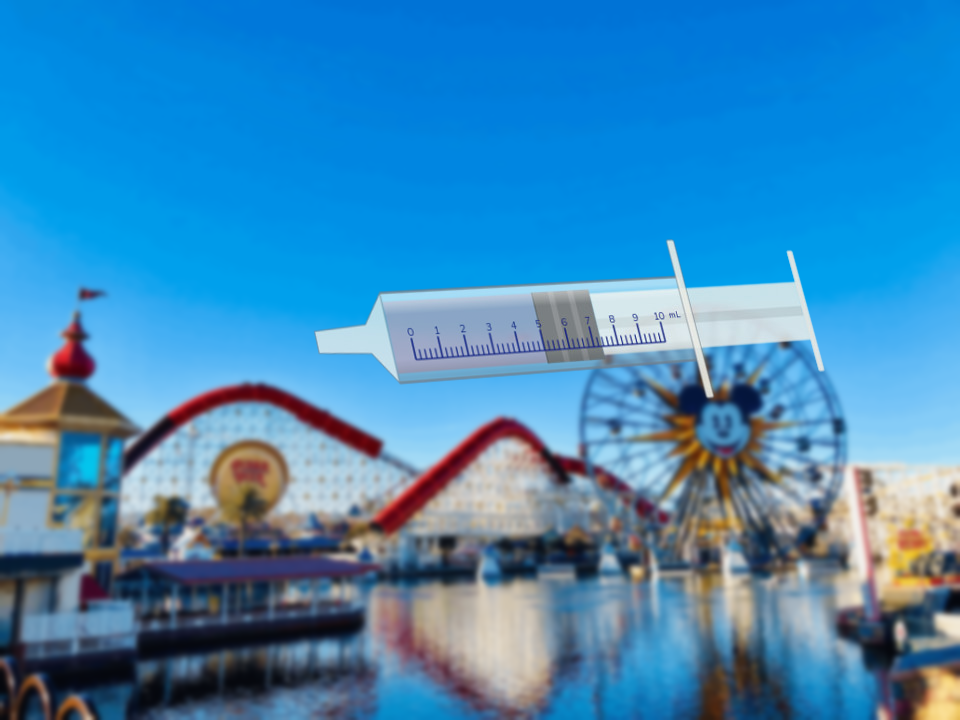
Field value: 5 mL
